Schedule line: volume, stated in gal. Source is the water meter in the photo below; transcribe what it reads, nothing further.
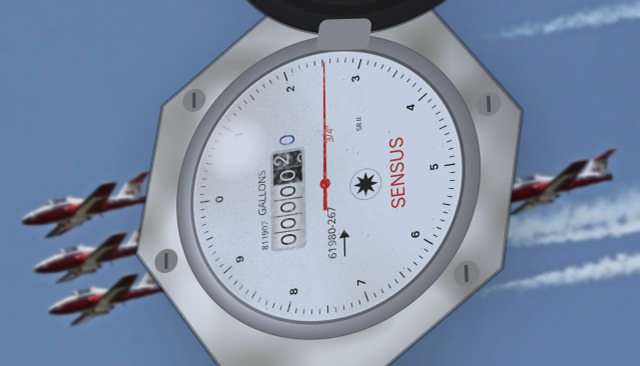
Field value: 22.5 gal
